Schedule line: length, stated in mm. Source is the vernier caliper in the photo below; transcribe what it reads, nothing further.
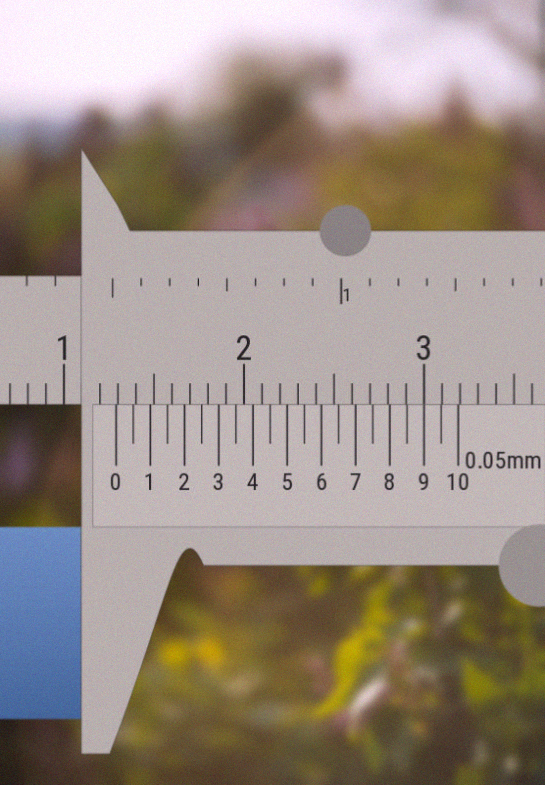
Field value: 12.9 mm
